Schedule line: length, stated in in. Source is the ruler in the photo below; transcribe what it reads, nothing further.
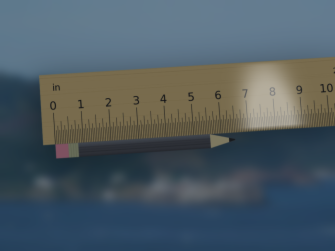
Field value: 6.5 in
